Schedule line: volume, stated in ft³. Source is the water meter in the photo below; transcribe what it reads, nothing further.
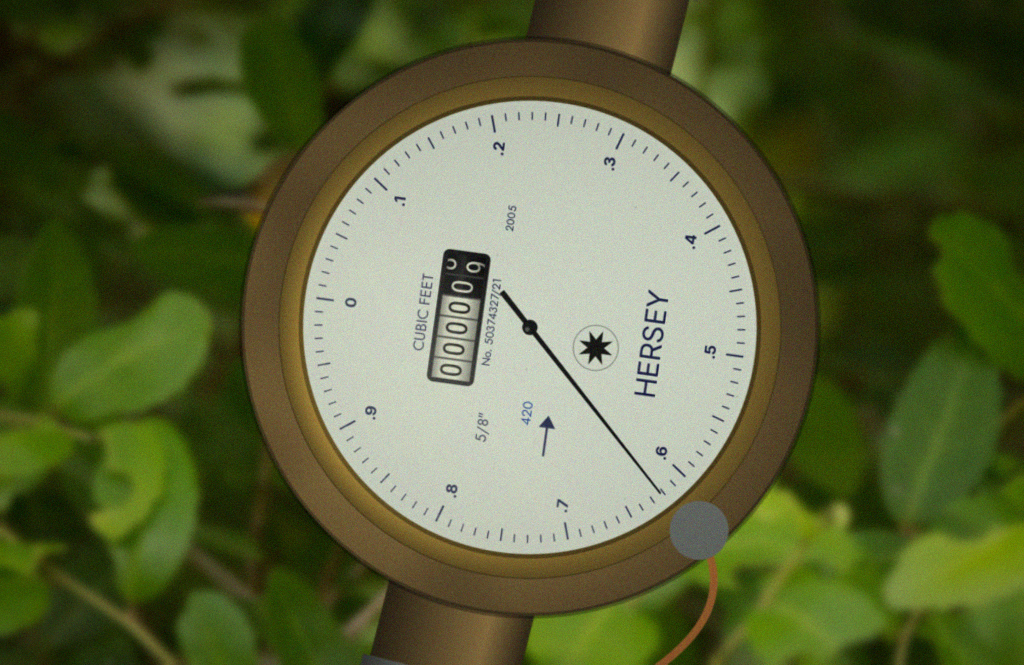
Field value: 8.62 ft³
